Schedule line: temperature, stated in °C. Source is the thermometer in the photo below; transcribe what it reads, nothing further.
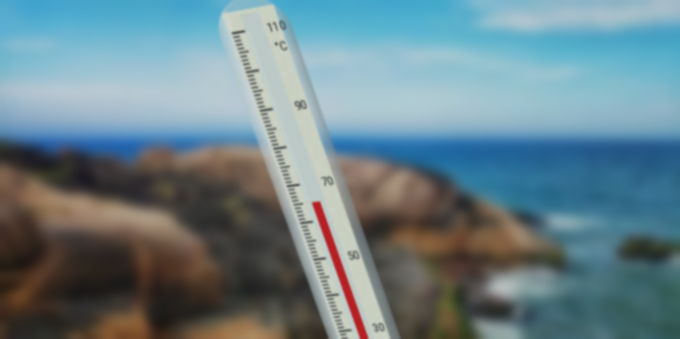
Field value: 65 °C
